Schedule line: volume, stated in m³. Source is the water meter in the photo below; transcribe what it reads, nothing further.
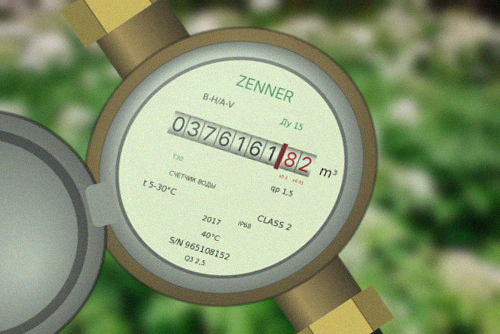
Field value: 376161.82 m³
